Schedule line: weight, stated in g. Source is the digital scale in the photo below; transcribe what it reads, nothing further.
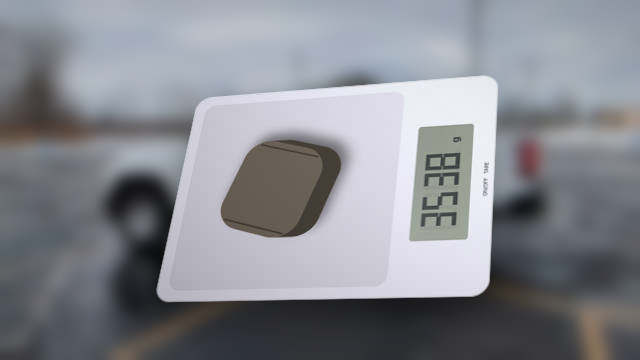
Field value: 3538 g
